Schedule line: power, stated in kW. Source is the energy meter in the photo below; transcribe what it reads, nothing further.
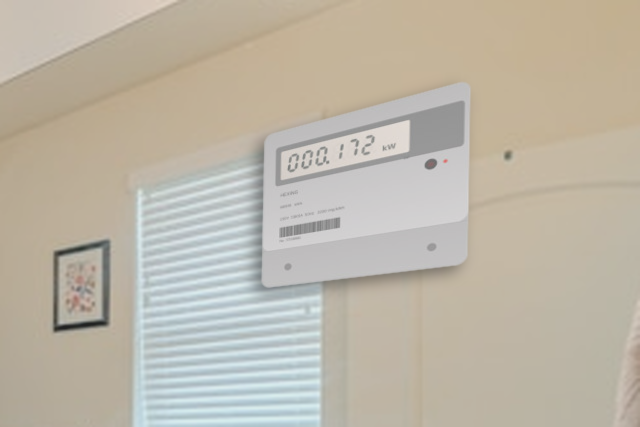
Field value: 0.172 kW
